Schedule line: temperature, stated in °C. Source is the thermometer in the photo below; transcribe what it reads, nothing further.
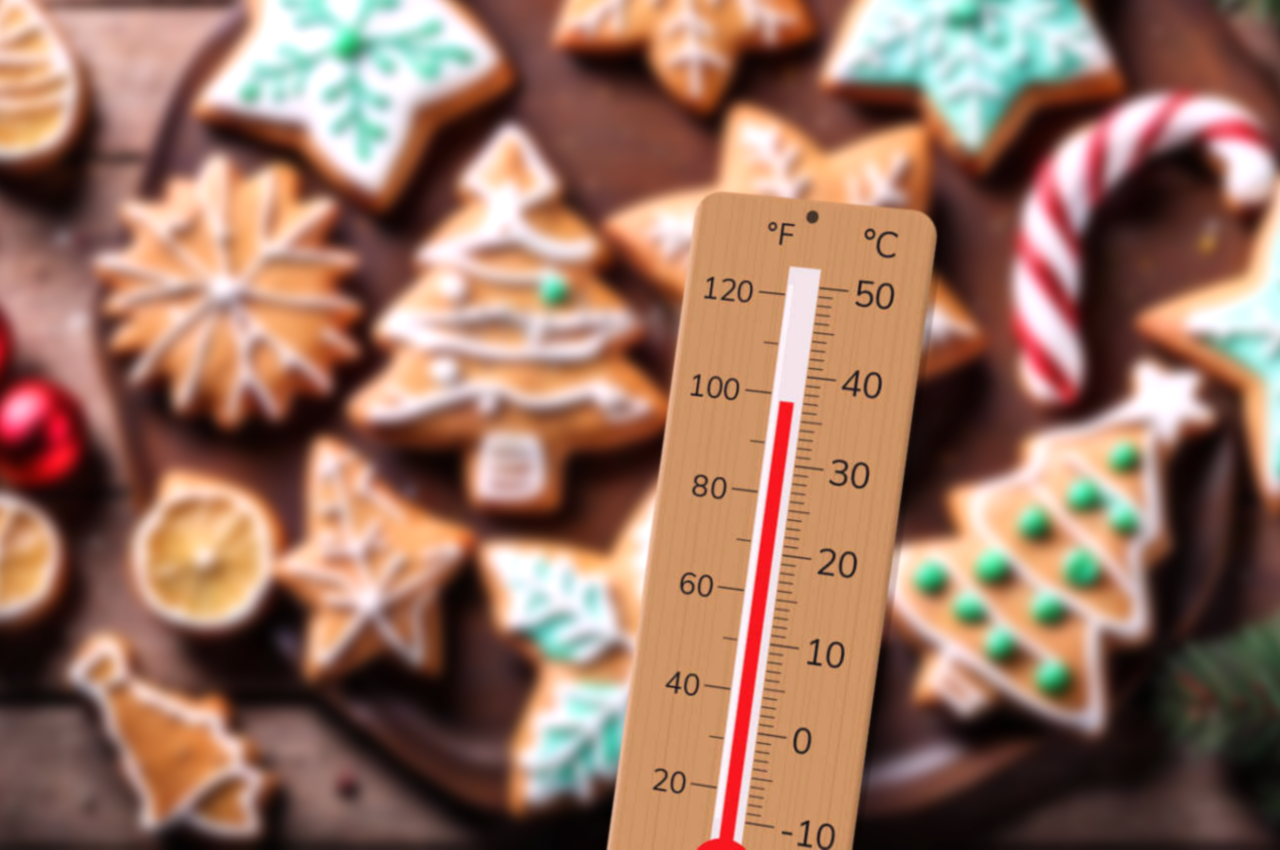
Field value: 37 °C
